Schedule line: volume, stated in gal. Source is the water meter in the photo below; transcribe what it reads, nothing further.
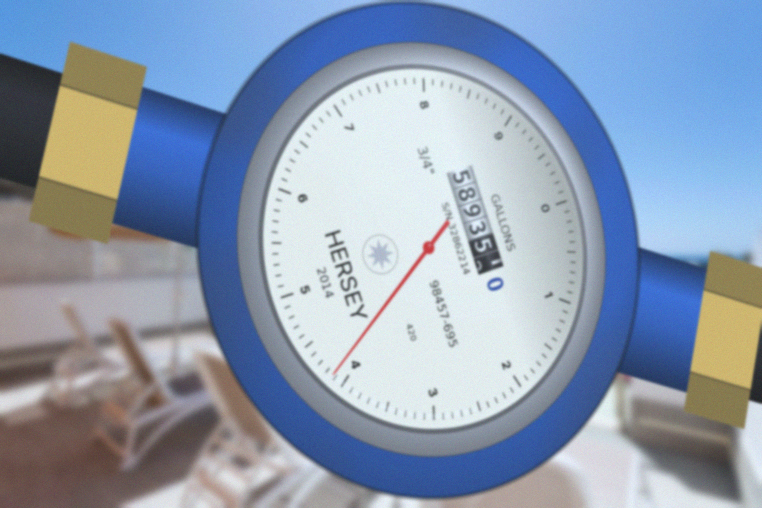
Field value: 5893514.1 gal
